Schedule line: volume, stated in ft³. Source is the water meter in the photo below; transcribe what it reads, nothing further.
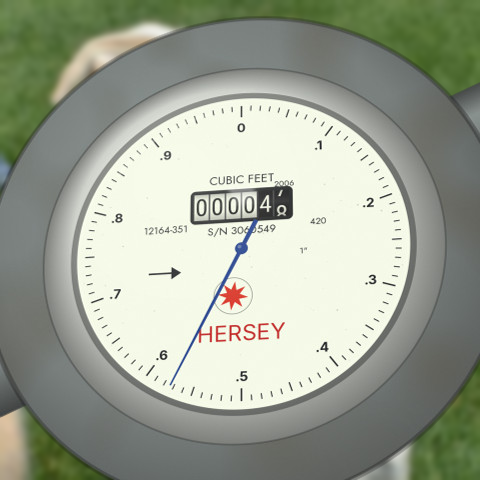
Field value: 47.57 ft³
